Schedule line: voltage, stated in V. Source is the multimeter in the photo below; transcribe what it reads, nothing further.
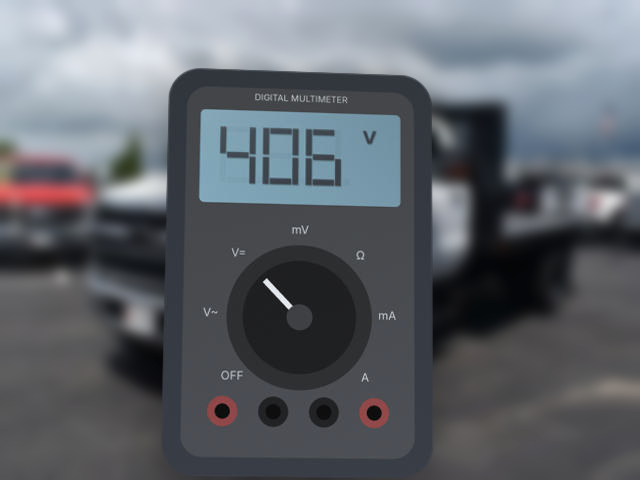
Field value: 406 V
